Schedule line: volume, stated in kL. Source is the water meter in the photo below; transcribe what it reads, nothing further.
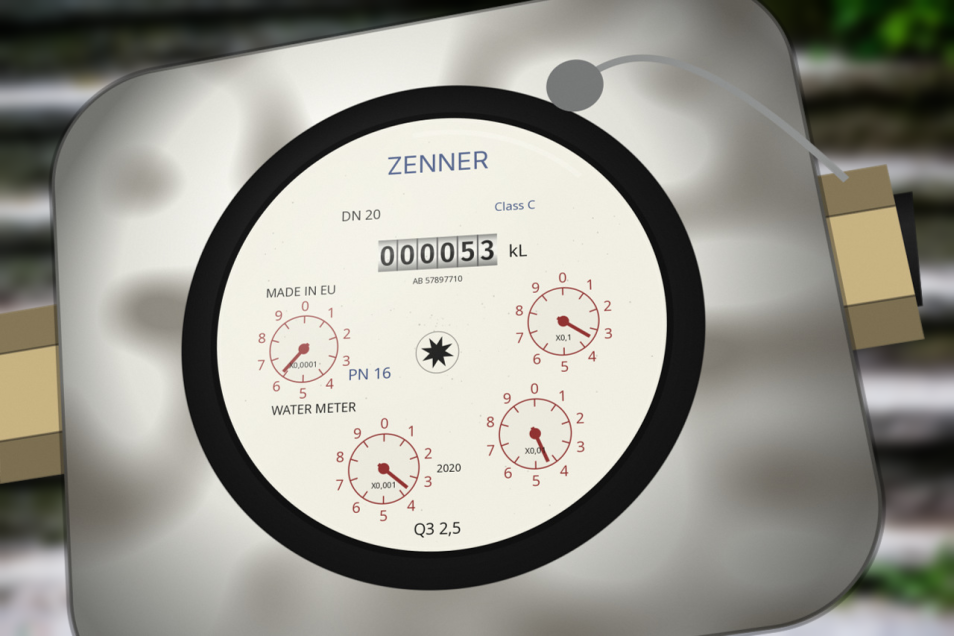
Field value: 53.3436 kL
